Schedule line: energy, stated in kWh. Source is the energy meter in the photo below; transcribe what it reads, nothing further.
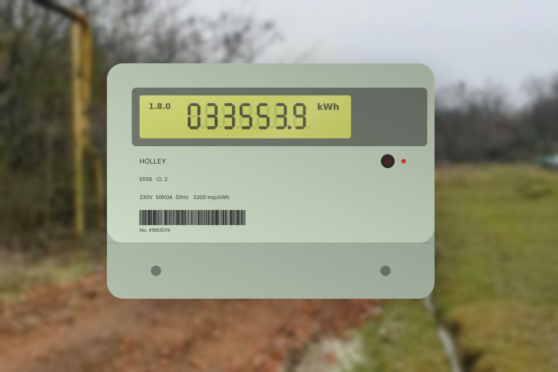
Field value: 33553.9 kWh
